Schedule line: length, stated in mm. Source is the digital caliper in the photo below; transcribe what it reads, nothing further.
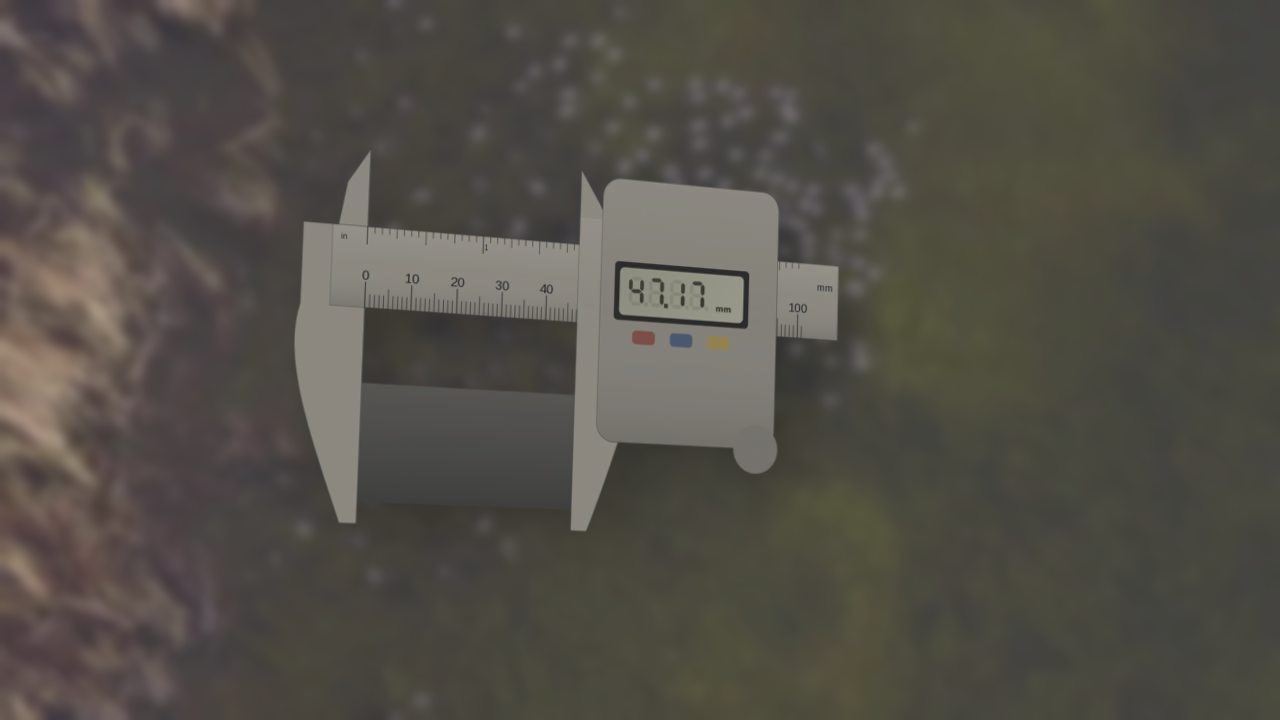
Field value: 47.17 mm
